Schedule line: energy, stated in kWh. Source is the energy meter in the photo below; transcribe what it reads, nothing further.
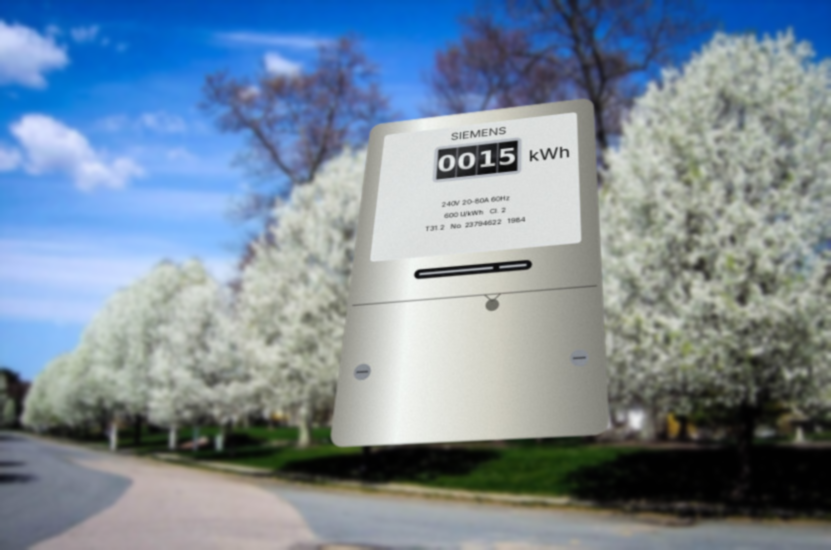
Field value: 15 kWh
